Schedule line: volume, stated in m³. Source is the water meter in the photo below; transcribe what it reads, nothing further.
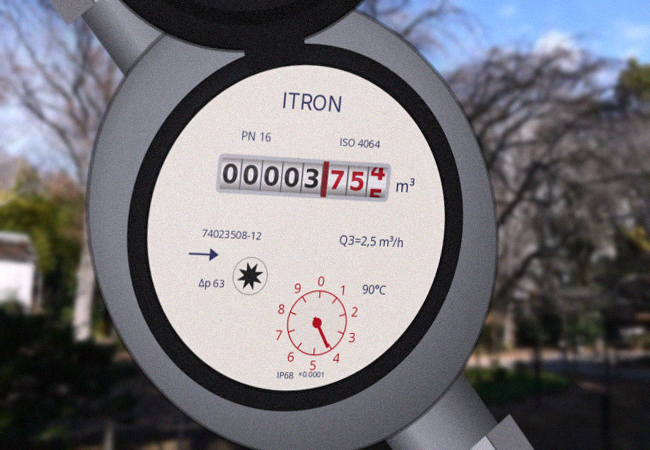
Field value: 3.7544 m³
